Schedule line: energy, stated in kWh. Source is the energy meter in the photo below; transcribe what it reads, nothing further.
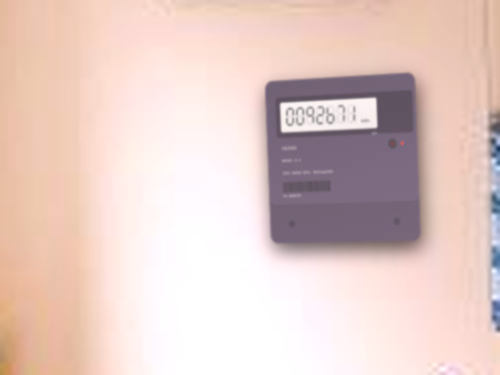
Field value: 92671 kWh
